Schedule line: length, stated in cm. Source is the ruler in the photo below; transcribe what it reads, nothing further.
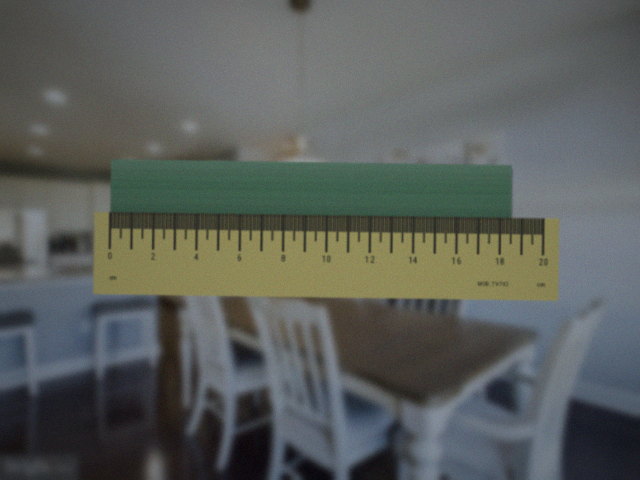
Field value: 18.5 cm
